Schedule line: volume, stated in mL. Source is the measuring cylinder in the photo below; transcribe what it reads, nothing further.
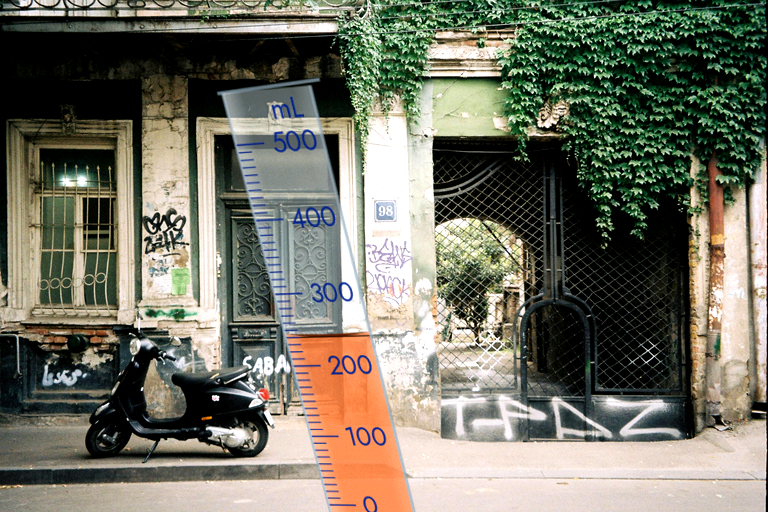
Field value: 240 mL
